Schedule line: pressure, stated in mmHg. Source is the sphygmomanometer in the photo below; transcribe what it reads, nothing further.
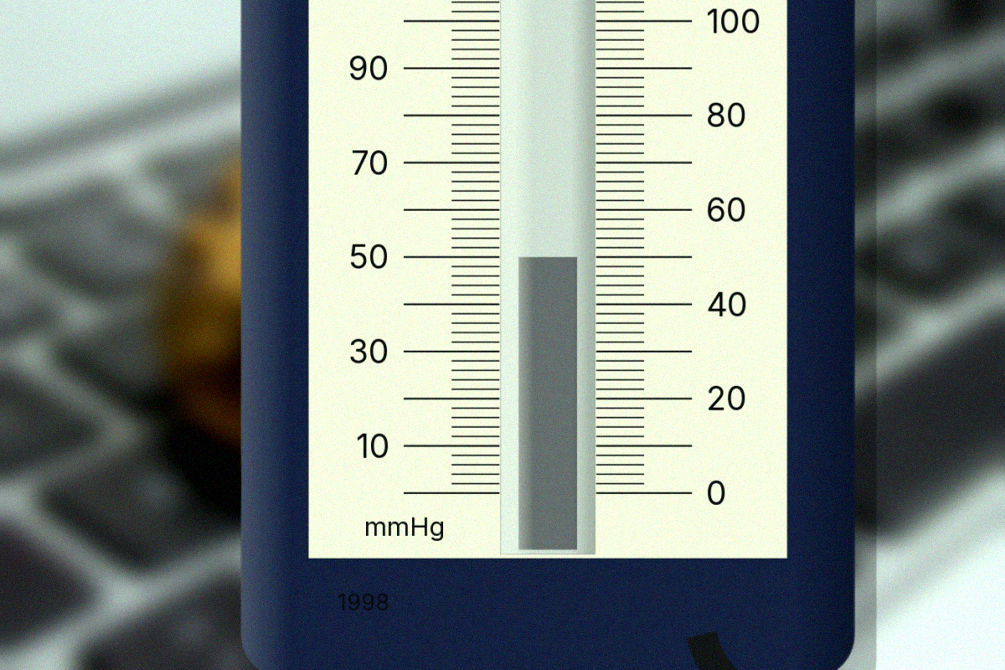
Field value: 50 mmHg
